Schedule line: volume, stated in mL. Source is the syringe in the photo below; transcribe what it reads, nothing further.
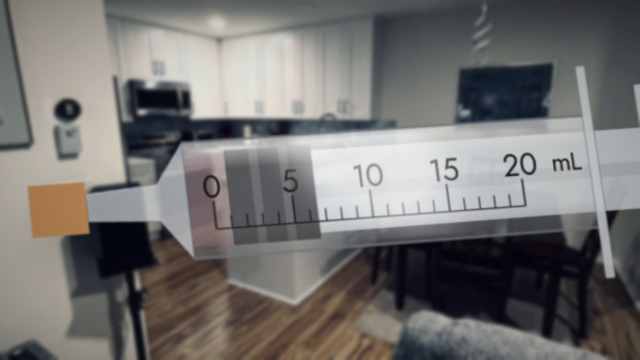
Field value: 1 mL
